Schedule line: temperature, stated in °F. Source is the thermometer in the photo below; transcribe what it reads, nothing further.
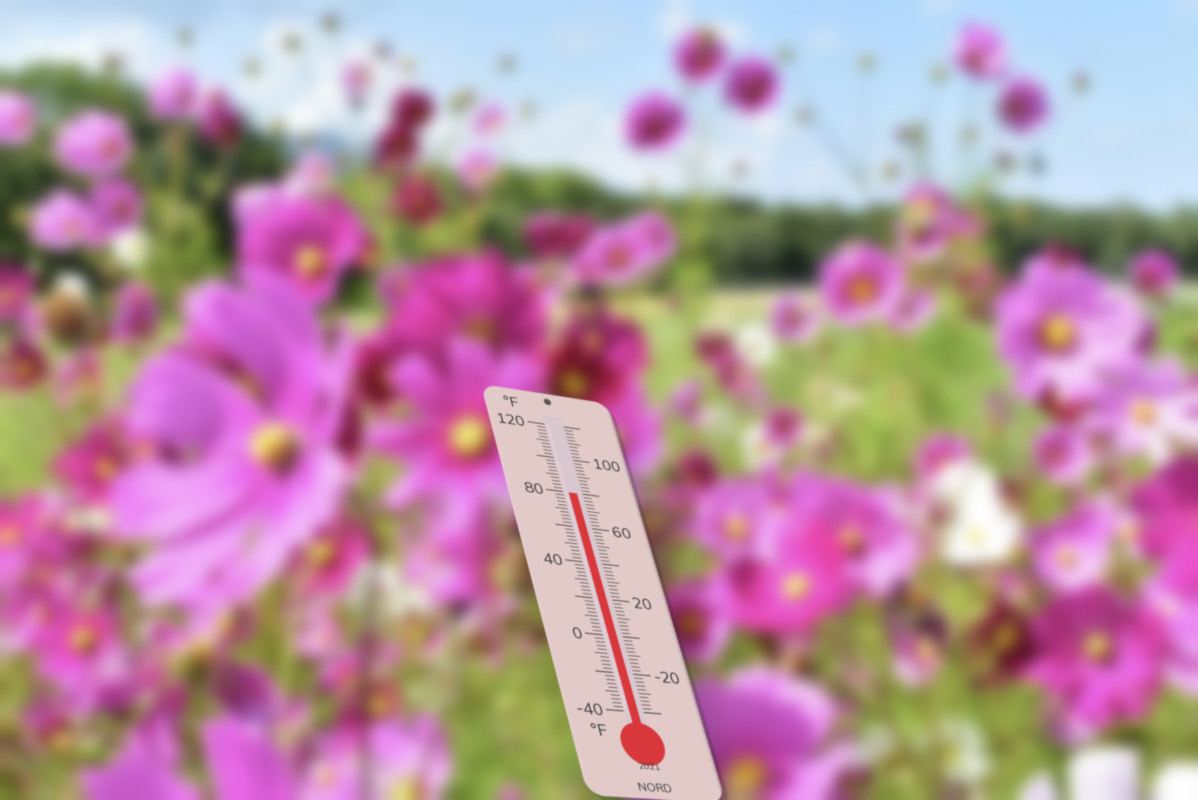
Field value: 80 °F
